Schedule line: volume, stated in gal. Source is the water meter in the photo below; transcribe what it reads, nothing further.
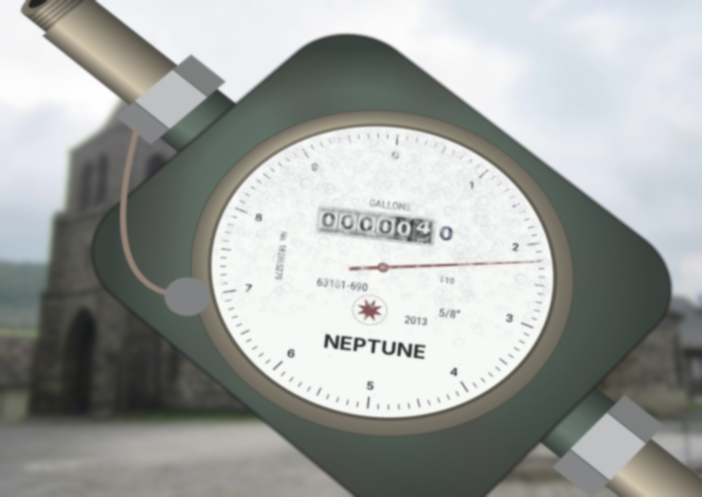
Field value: 42.2 gal
